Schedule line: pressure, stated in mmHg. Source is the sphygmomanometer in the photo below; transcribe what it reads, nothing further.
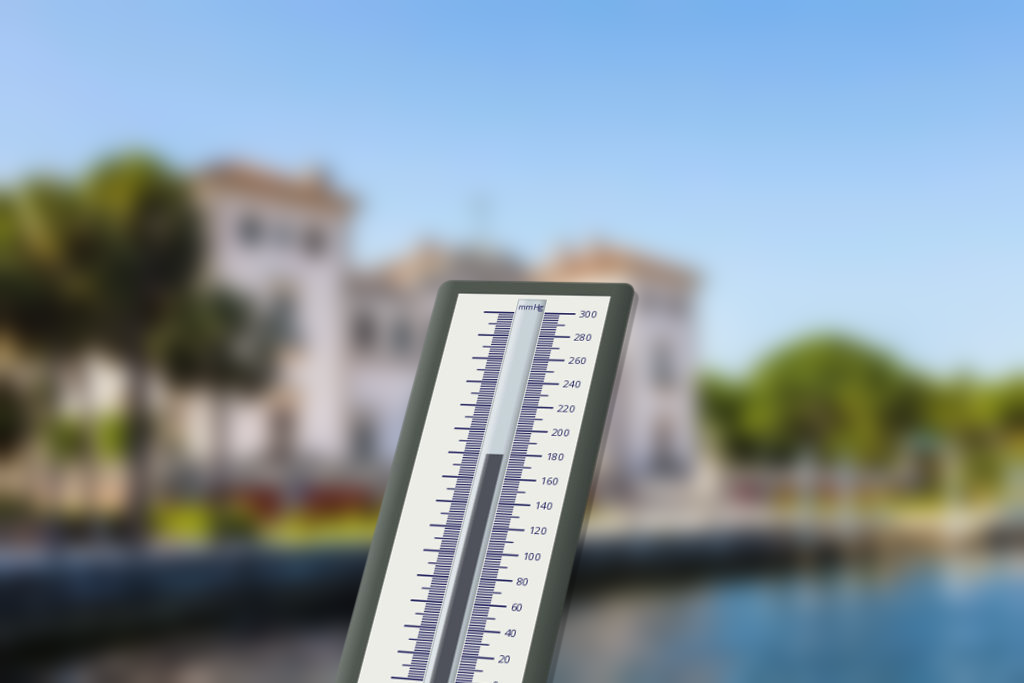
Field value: 180 mmHg
